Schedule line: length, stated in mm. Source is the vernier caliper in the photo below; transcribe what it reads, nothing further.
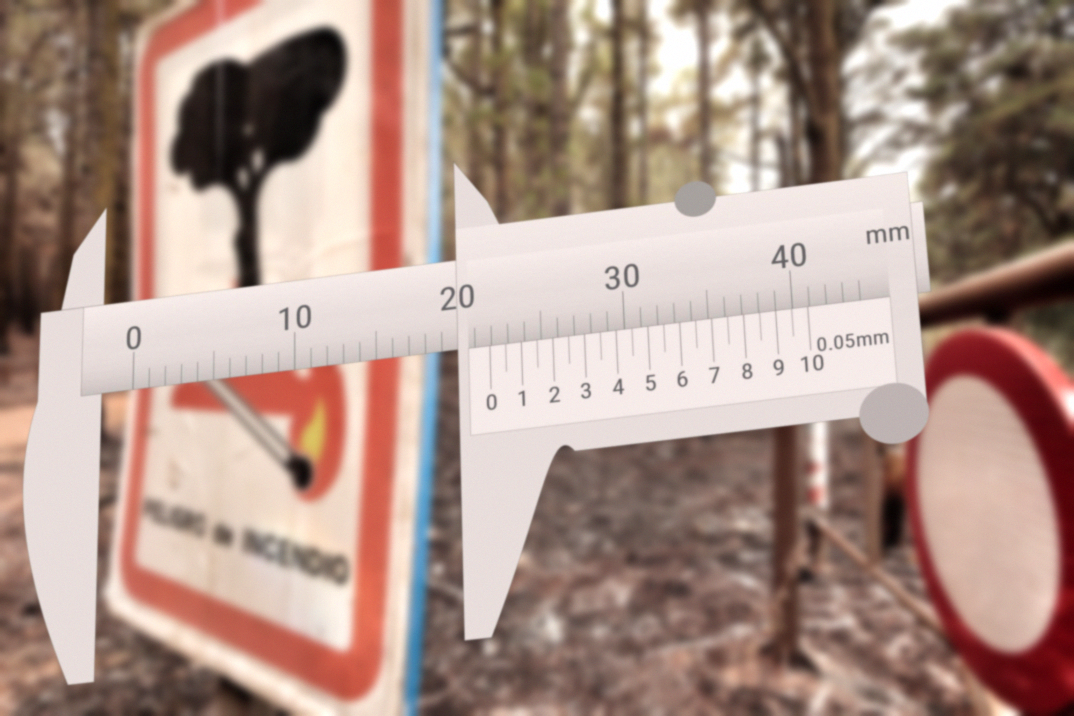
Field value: 21.9 mm
